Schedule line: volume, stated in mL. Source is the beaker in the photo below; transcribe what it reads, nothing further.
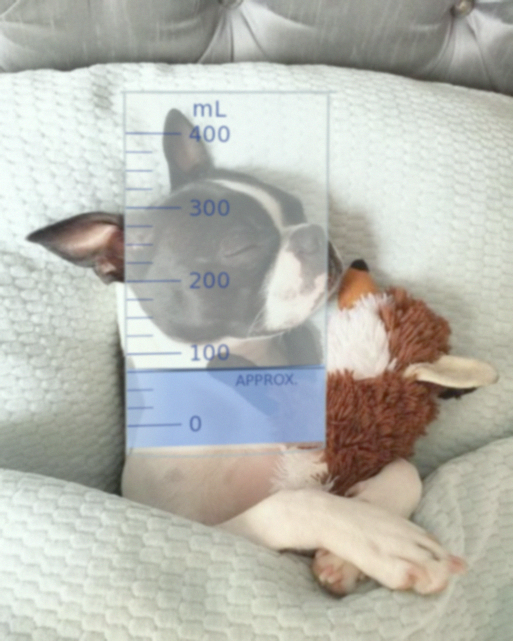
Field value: 75 mL
